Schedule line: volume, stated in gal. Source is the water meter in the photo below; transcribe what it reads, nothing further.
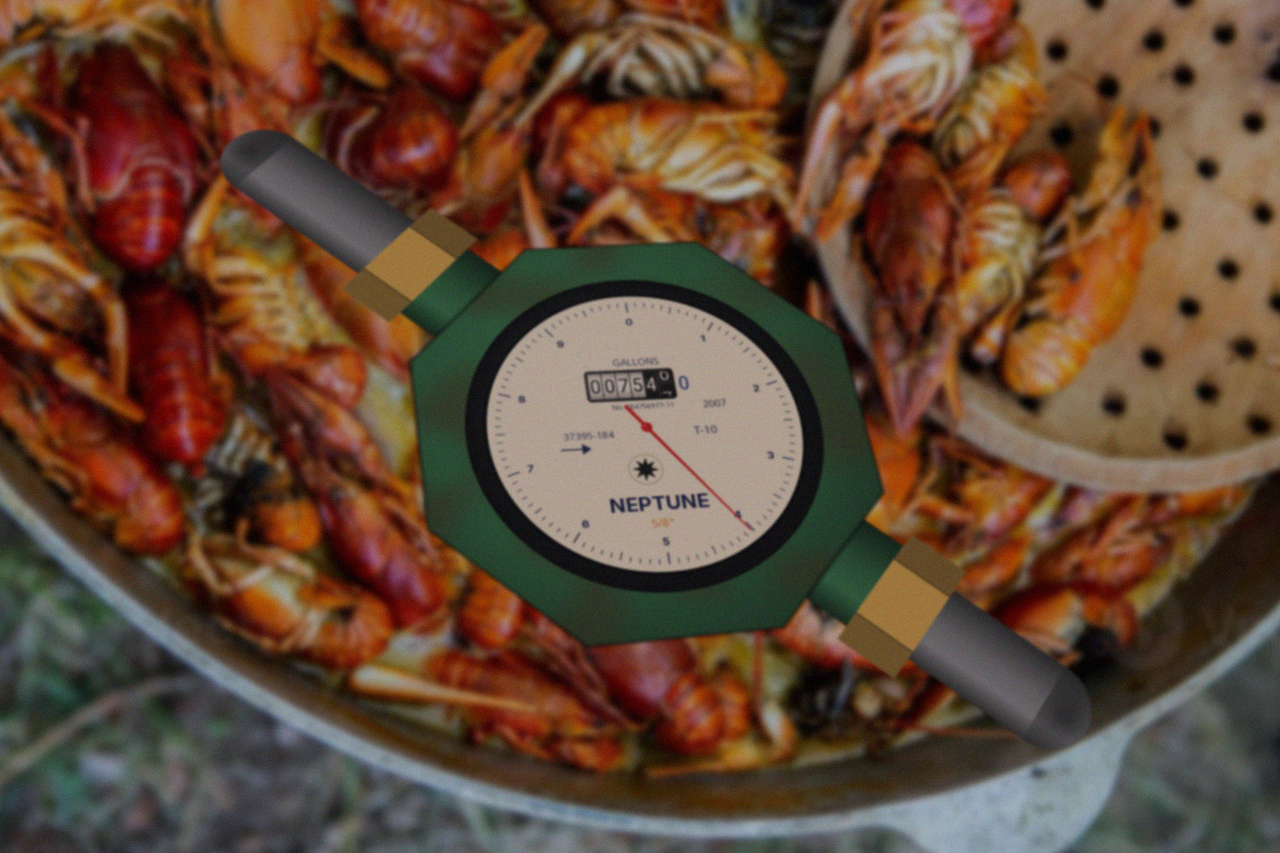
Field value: 75464.0 gal
